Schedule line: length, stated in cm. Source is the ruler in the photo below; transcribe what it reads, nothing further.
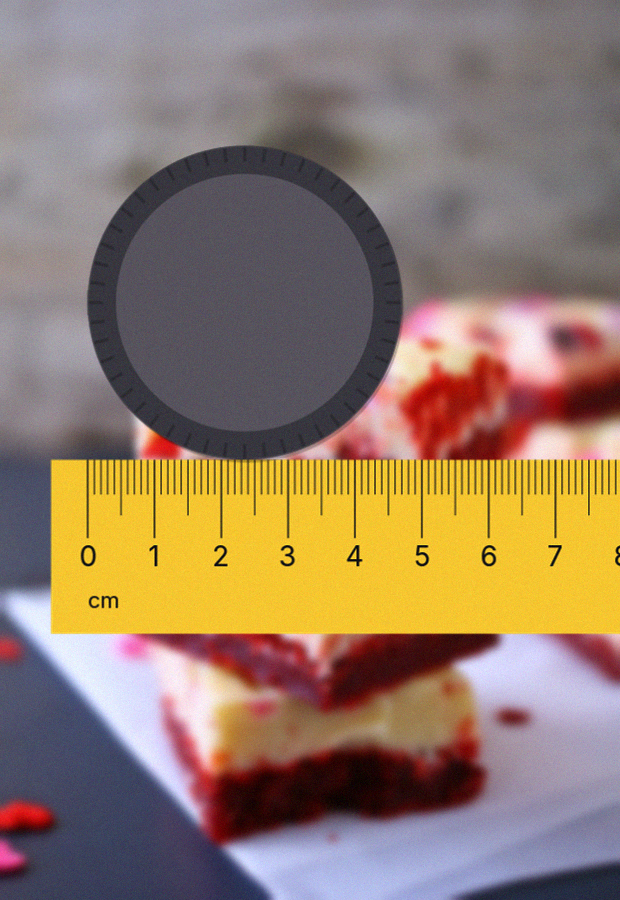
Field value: 4.7 cm
